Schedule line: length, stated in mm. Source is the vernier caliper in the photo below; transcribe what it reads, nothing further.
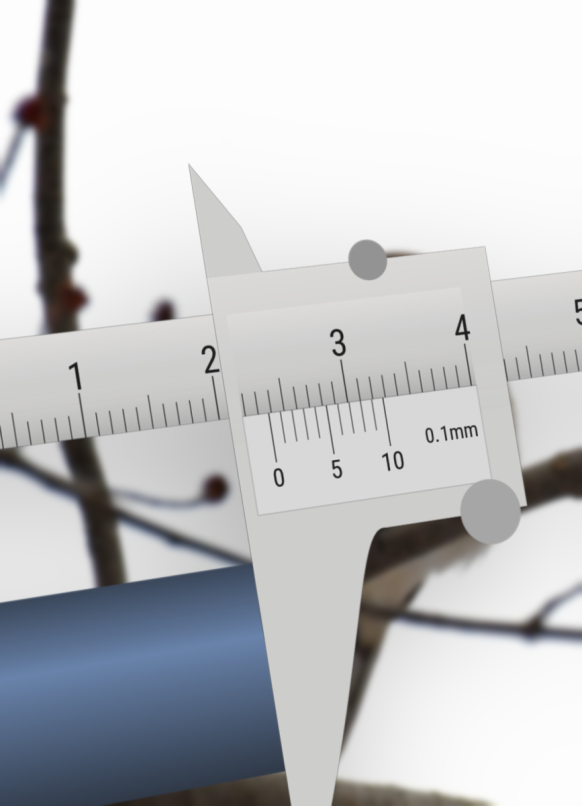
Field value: 23.8 mm
